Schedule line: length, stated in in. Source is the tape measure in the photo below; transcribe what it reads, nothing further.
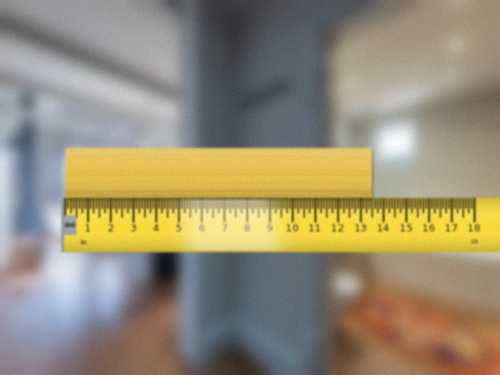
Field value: 13.5 in
